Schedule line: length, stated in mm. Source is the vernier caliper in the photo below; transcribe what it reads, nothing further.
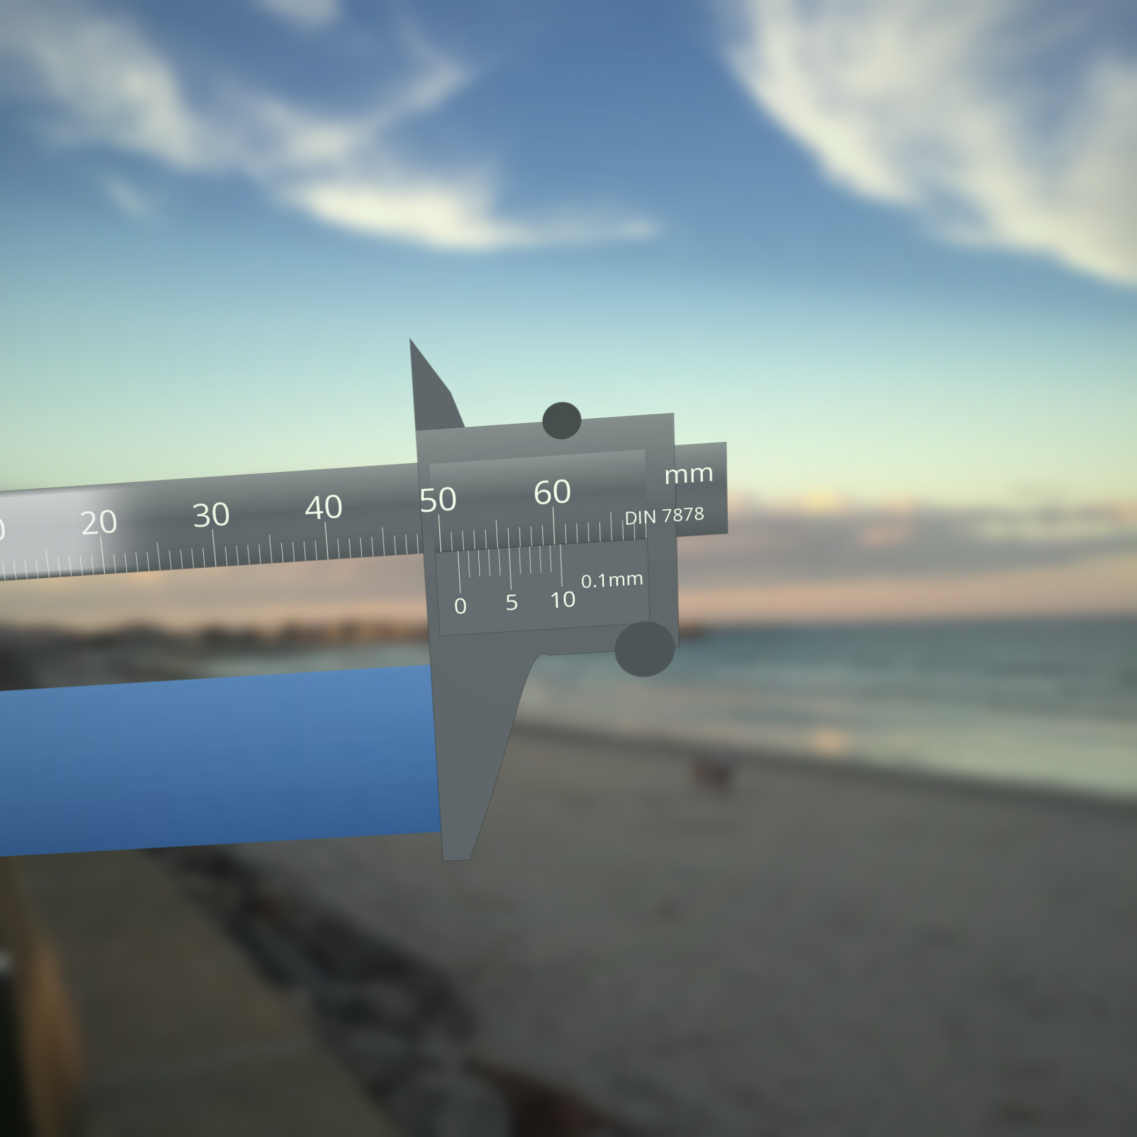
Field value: 51.5 mm
